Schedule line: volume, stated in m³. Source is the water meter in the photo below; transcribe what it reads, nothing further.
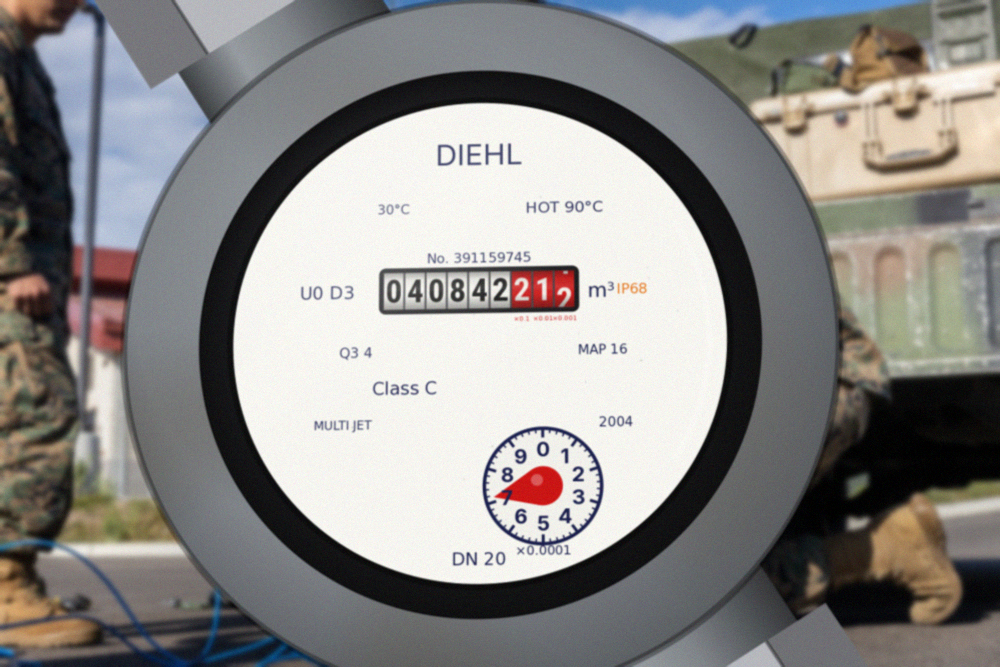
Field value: 40842.2117 m³
